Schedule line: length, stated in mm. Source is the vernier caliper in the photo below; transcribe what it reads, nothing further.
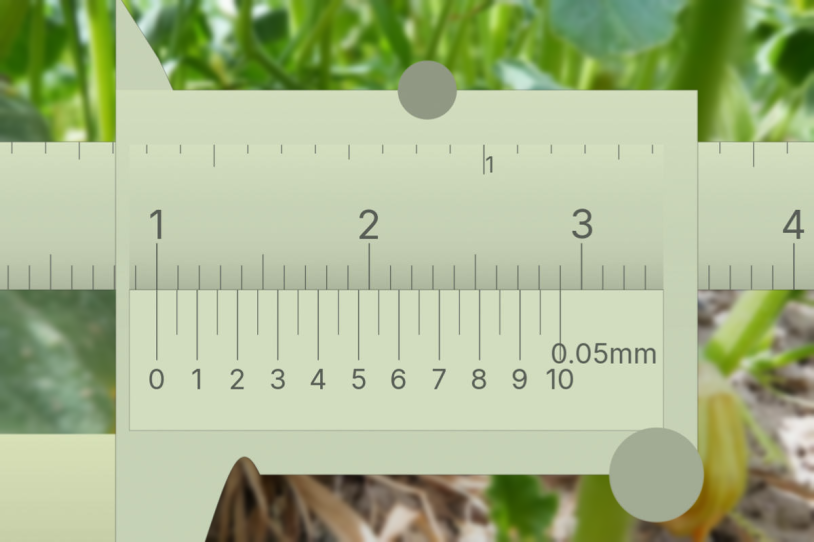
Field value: 10.00 mm
